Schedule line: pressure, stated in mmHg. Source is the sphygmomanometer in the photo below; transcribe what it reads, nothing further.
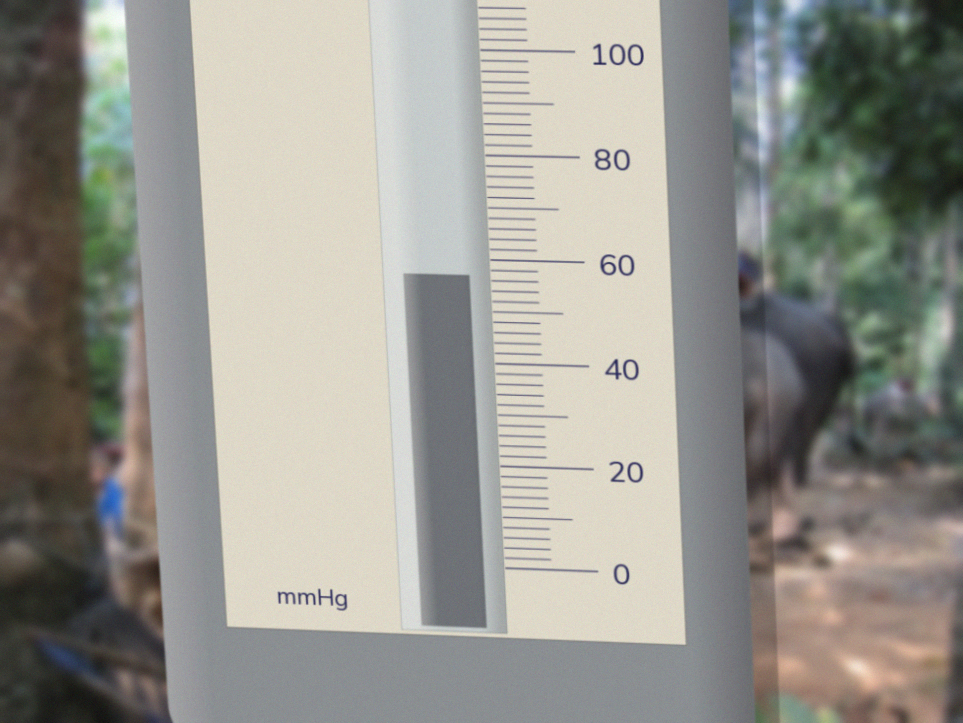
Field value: 57 mmHg
